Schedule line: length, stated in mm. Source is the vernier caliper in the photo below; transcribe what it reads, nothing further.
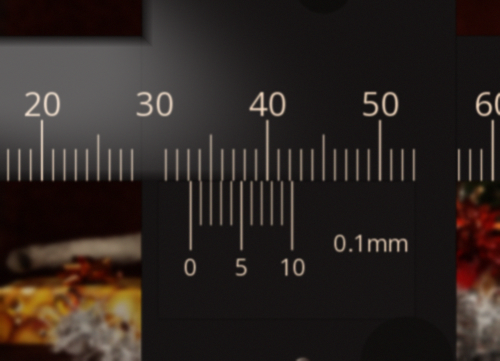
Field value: 33.2 mm
